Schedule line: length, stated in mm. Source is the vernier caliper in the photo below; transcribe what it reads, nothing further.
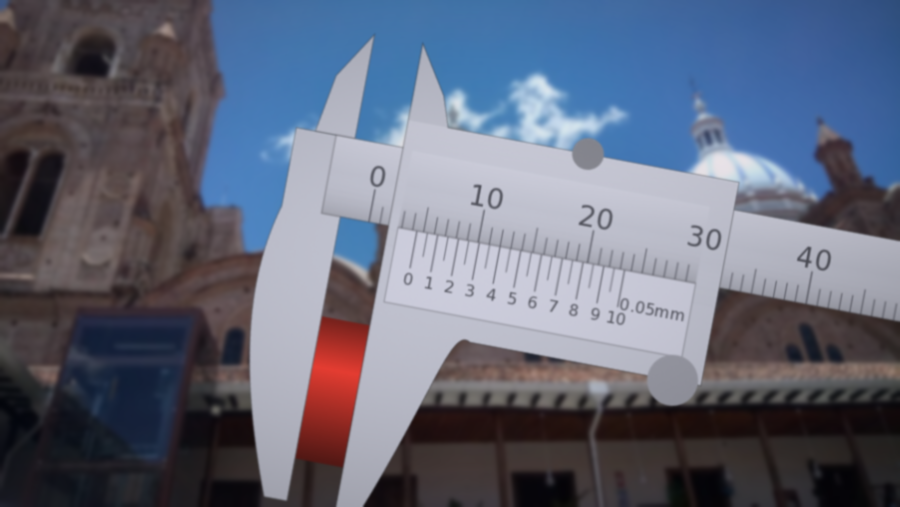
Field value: 4.4 mm
